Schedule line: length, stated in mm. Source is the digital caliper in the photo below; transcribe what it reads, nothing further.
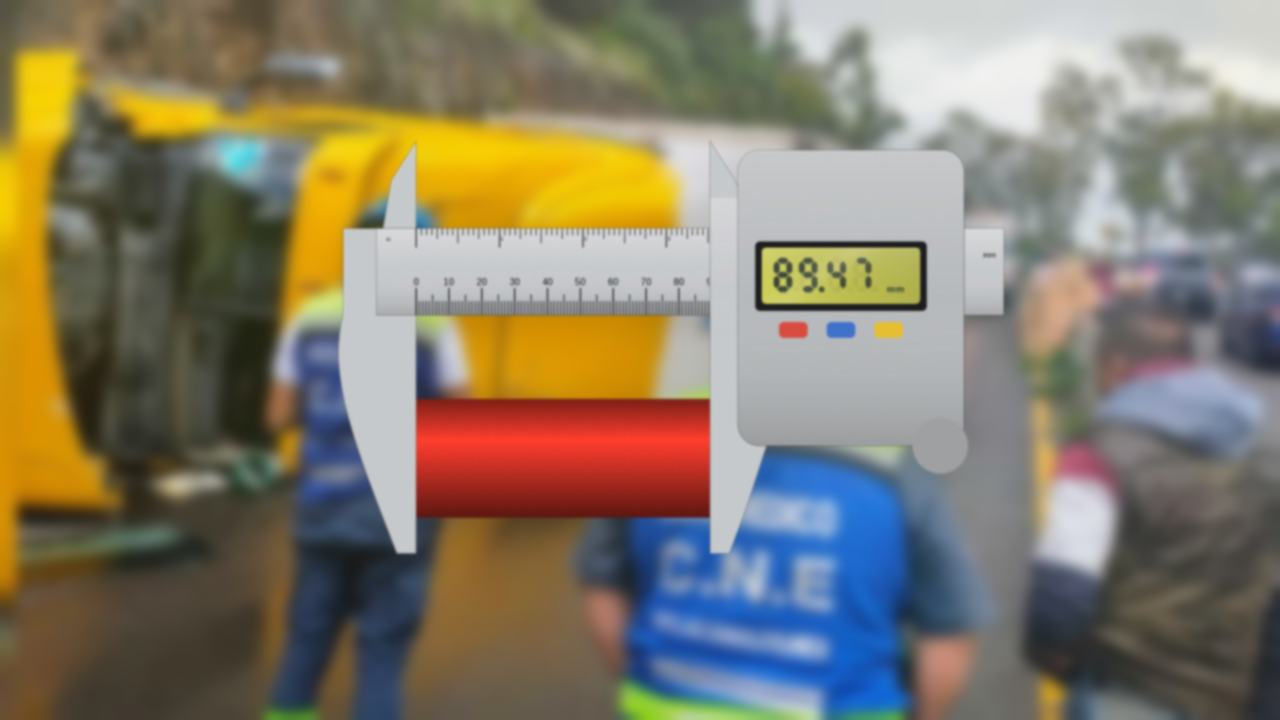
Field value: 89.47 mm
